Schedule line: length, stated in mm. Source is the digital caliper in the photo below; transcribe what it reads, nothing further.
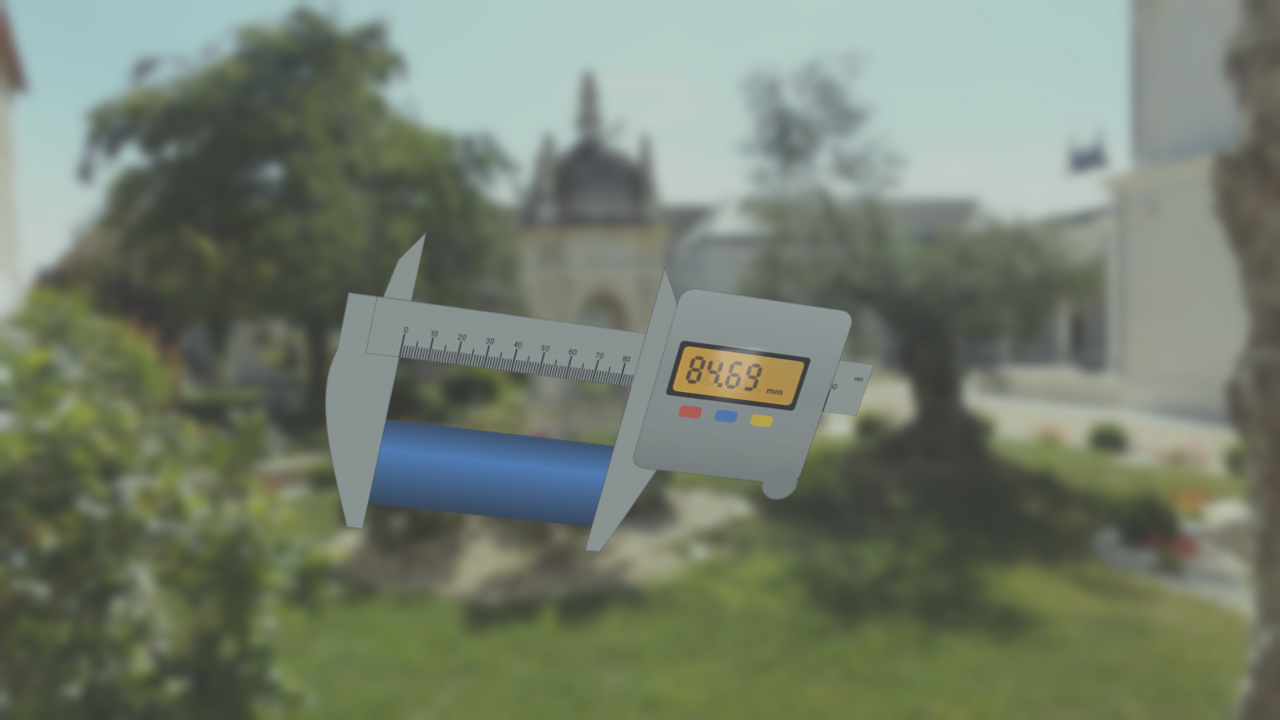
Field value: 84.69 mm
